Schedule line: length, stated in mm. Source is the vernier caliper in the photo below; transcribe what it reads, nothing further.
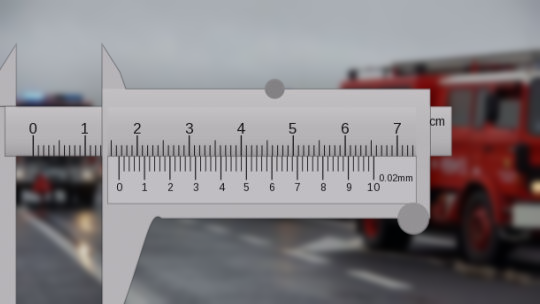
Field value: 16.5 mm
